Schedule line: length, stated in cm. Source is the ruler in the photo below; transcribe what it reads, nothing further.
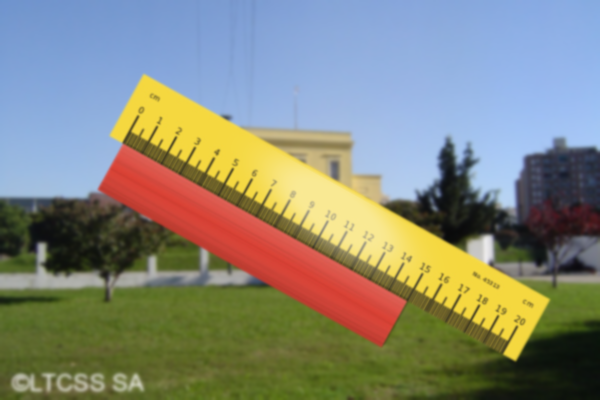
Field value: 15 cm
